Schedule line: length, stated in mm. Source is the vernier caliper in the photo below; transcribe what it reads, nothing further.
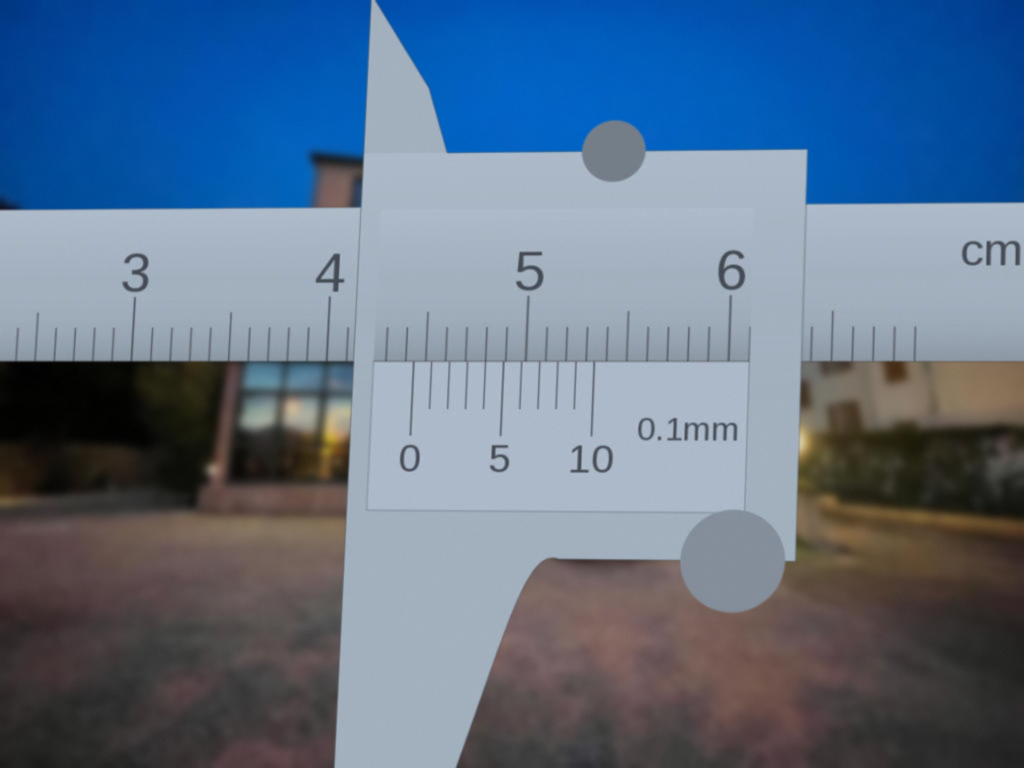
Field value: 44.4 mm
